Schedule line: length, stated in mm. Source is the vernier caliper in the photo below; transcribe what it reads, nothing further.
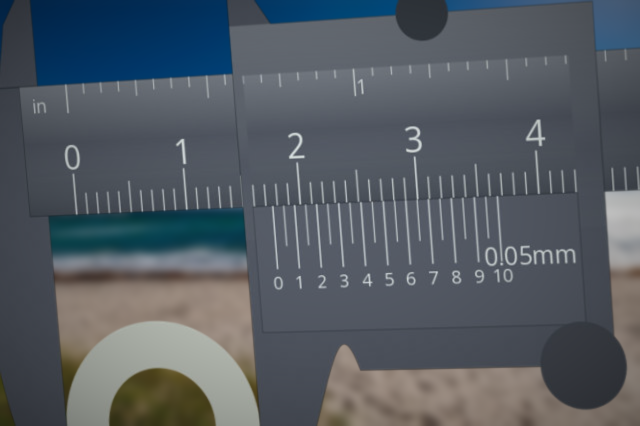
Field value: 17.6 mm
